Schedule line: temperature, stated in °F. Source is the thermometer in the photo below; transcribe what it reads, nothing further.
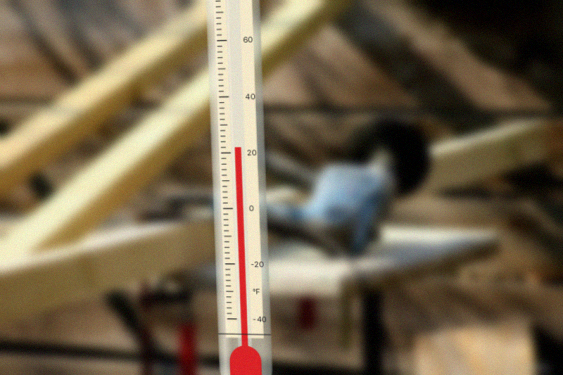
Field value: 22 °F
